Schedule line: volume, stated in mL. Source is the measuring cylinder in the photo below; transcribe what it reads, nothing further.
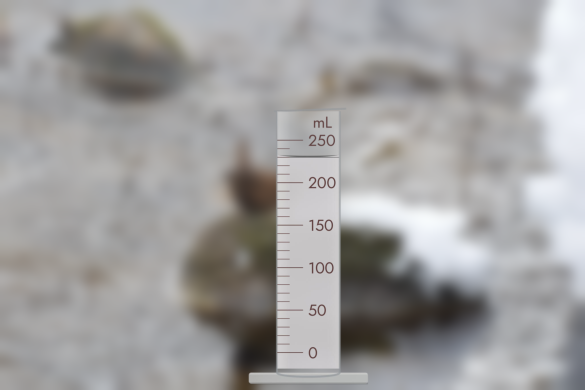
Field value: 230 mL
